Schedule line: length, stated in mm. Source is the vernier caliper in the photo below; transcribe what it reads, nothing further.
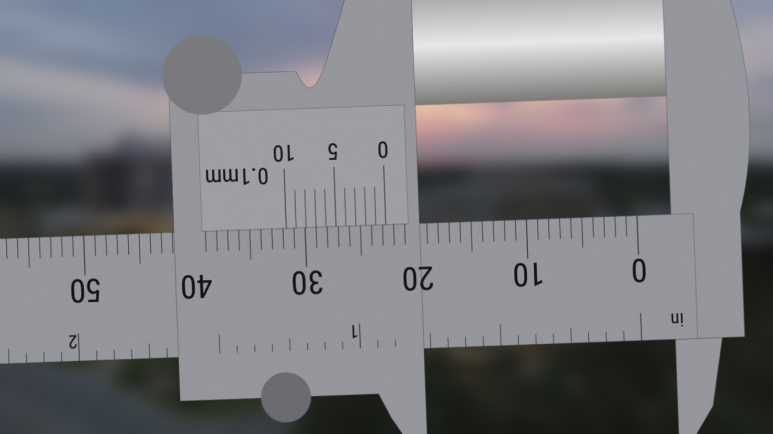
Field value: 22.7 mm
